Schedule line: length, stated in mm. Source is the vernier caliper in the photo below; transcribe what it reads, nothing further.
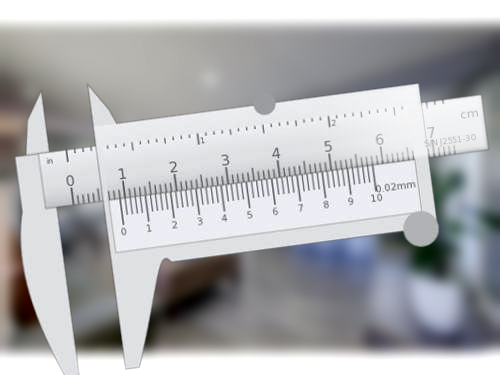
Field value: 9.0 mm
